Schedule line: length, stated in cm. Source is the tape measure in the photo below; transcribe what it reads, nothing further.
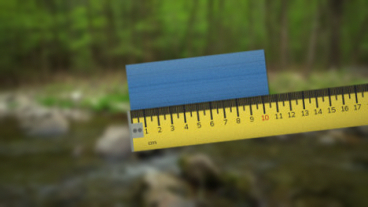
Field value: 10.5 cm
